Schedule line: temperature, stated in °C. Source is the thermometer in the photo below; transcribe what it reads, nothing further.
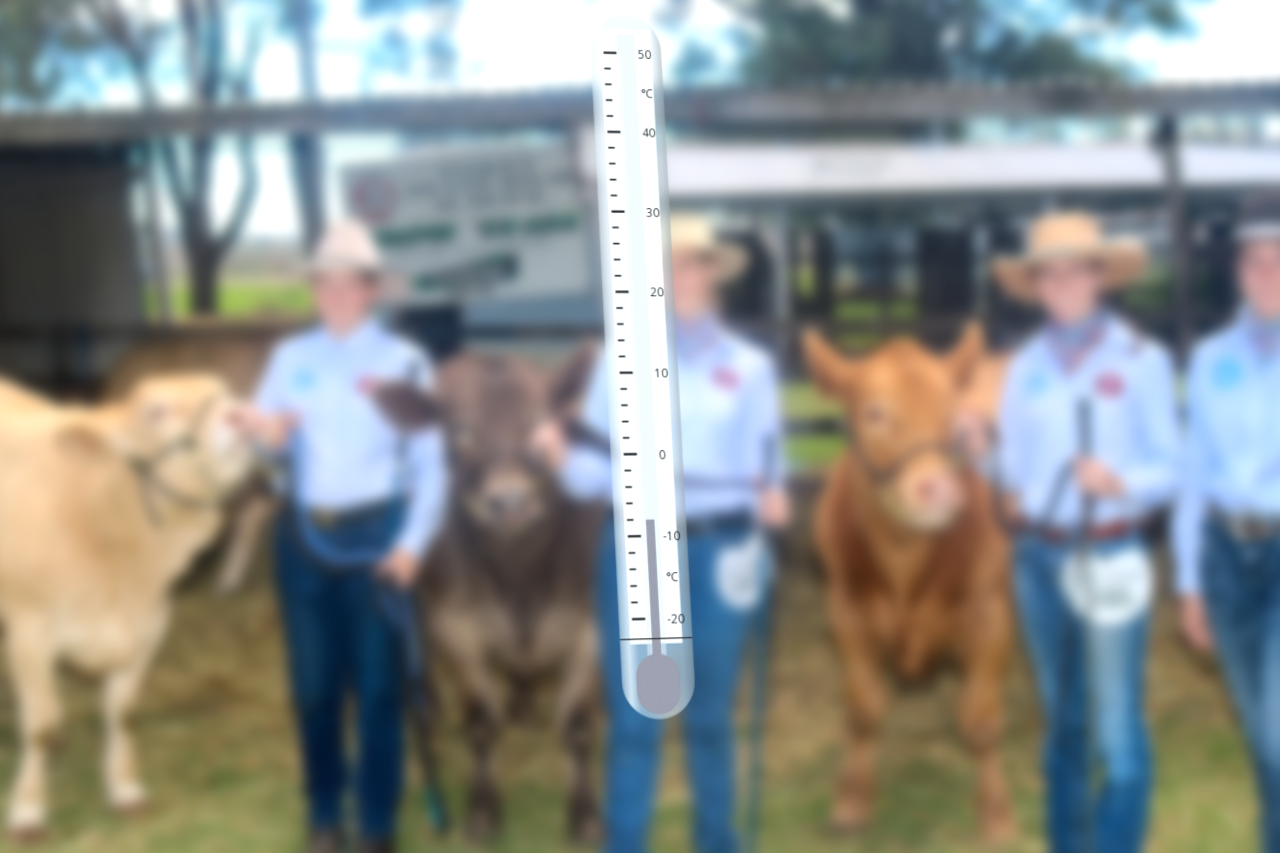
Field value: -8 °C
